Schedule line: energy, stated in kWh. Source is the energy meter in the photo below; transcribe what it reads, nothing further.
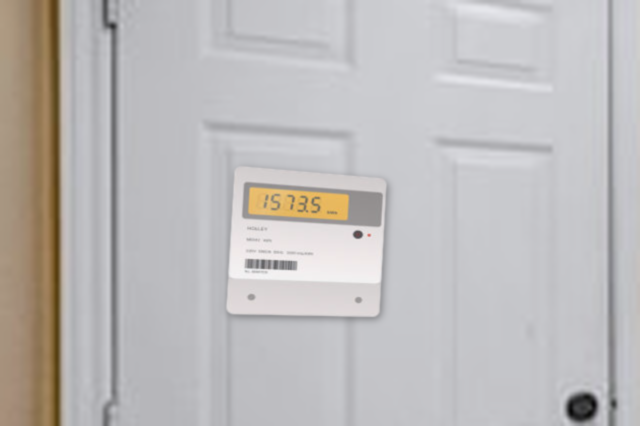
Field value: 1573.5 kWh
